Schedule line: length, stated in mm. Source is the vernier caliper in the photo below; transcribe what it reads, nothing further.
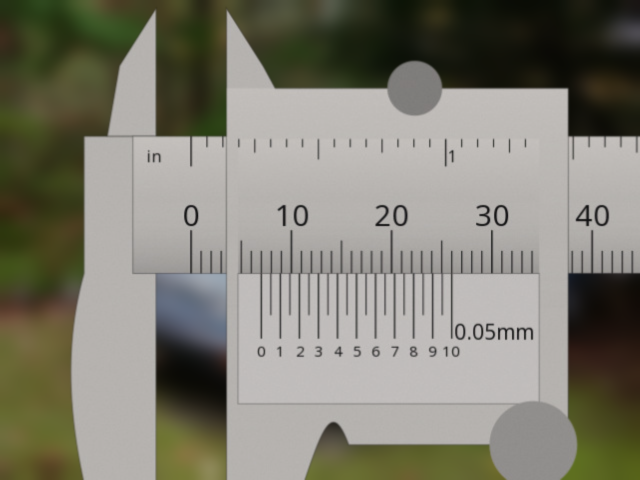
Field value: 7.0 mm
